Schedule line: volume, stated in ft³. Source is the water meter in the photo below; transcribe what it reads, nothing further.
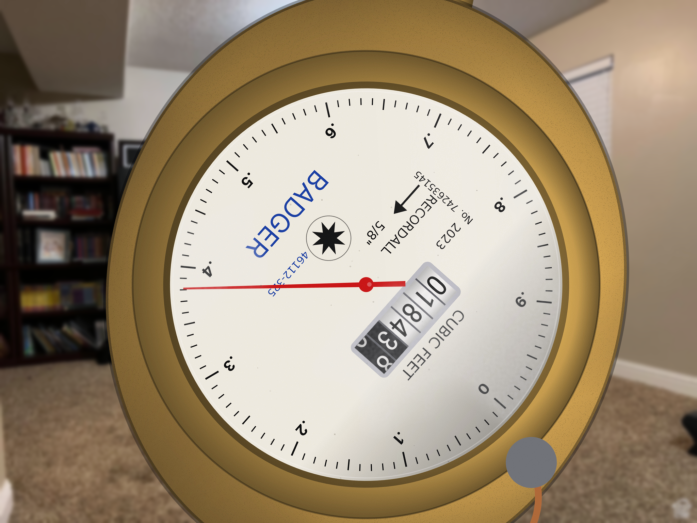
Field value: 18438.38 ft³
